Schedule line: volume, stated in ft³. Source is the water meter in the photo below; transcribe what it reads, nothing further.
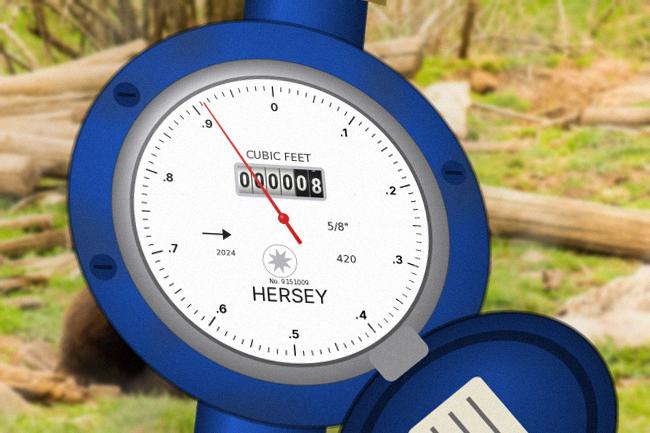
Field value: 7.91 ft³
